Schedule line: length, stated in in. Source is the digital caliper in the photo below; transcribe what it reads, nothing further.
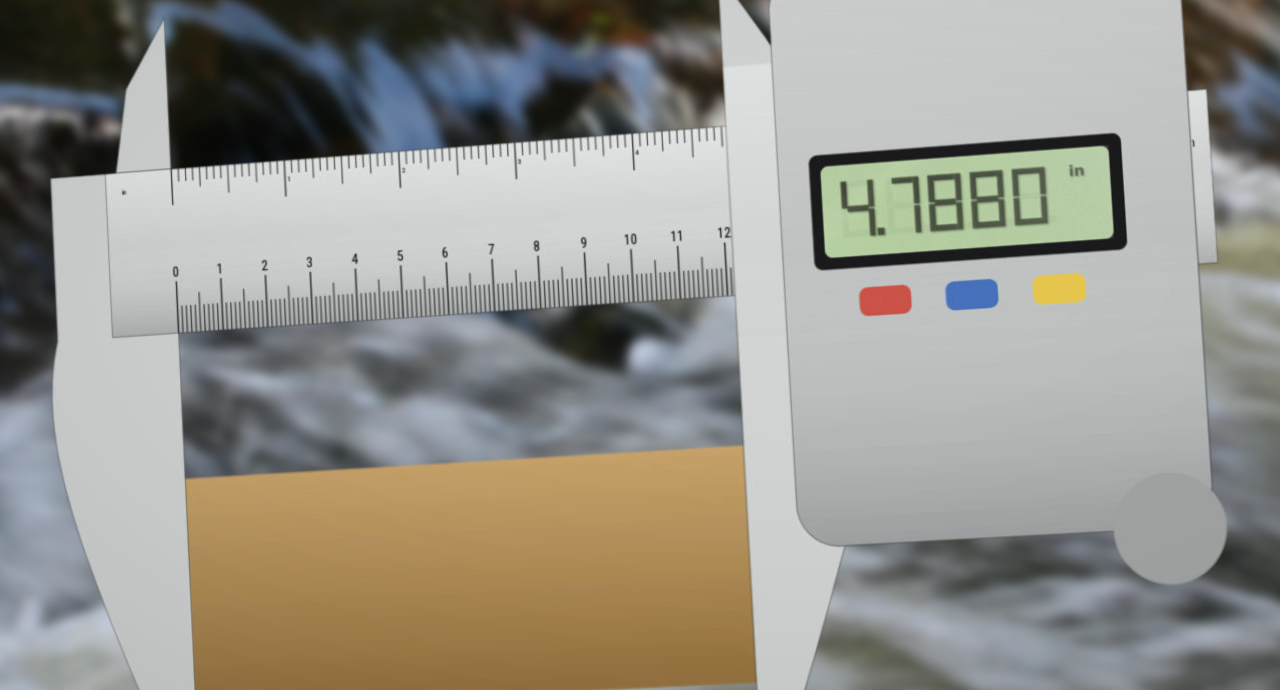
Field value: 4.7880 in
